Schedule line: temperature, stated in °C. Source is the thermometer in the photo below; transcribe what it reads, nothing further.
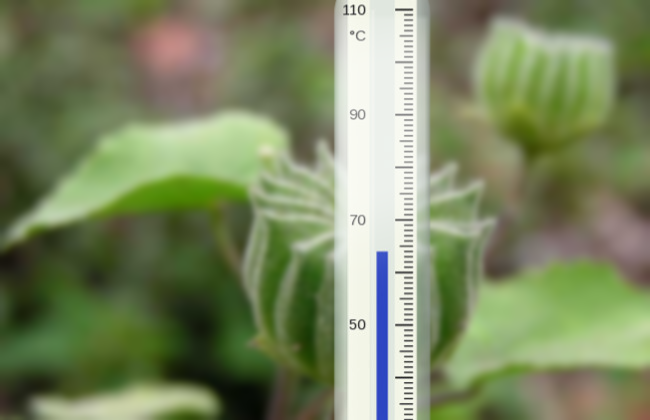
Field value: 64 °C
